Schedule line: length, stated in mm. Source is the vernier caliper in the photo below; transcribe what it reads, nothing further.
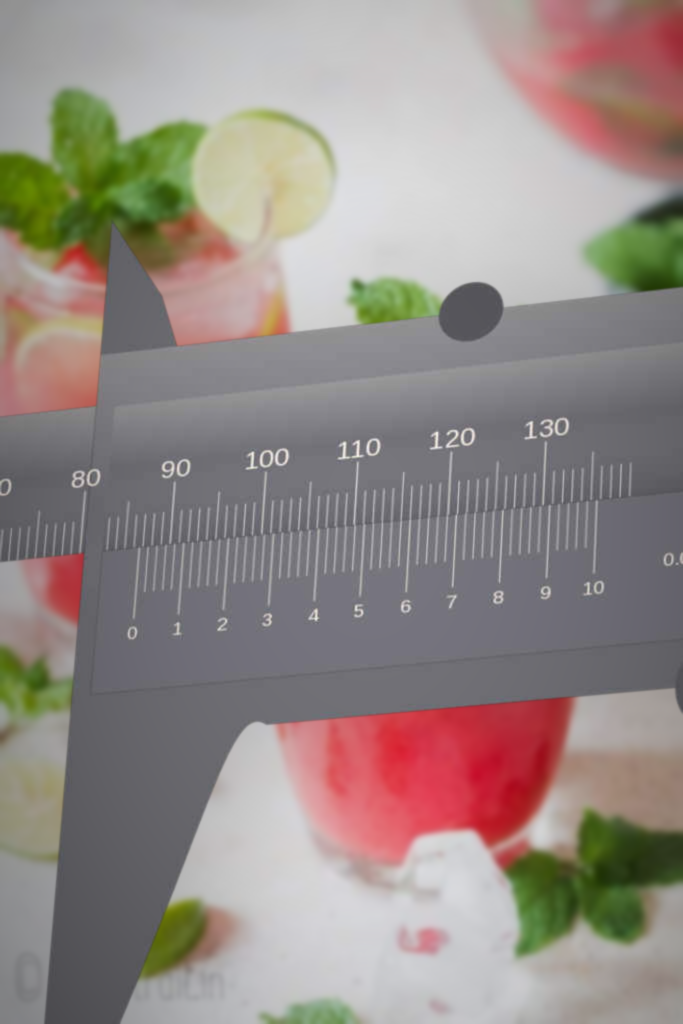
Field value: 86.6 mm
